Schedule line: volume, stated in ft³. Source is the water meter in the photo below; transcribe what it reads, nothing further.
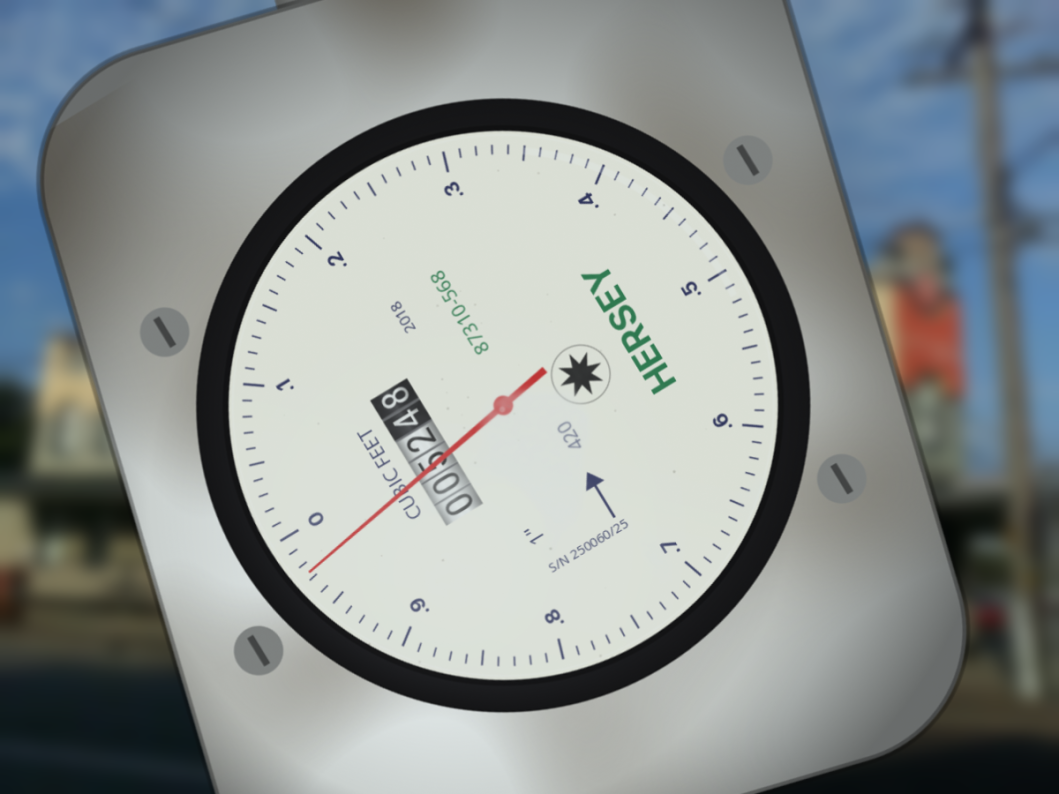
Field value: 5247.97 ft³
